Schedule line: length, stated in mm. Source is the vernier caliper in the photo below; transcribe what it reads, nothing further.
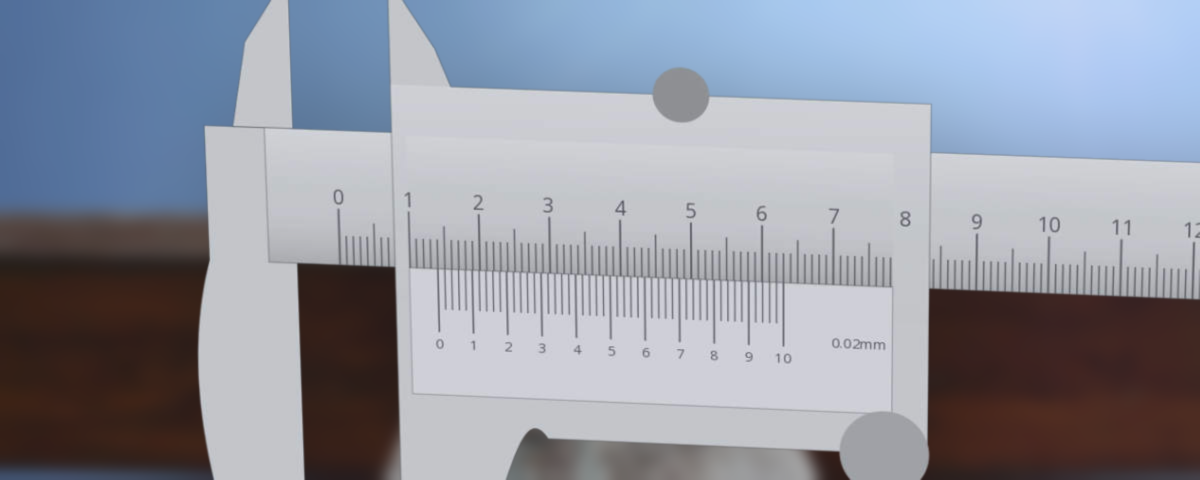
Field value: 14.0 mm
